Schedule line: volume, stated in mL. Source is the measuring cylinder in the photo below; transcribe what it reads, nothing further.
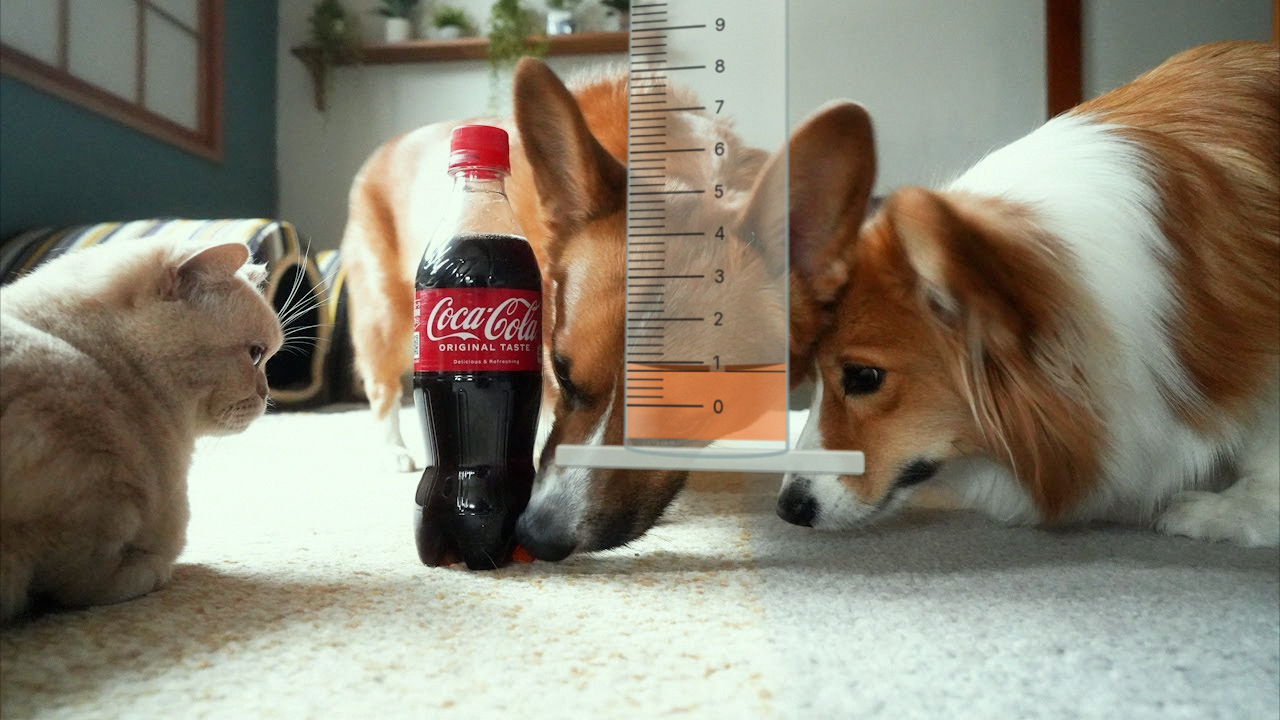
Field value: 0.8 mL
